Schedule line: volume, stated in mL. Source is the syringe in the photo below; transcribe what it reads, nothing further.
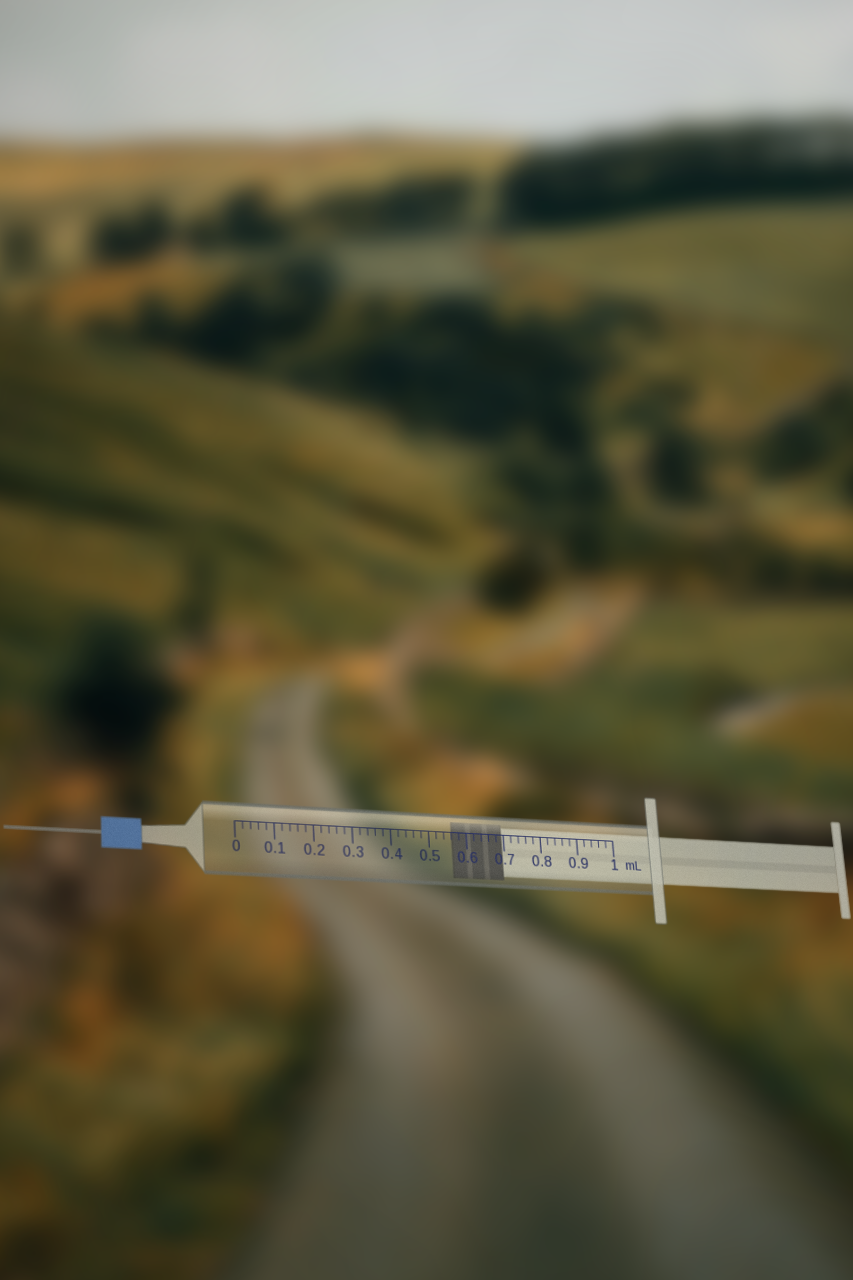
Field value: 0.56 mL
